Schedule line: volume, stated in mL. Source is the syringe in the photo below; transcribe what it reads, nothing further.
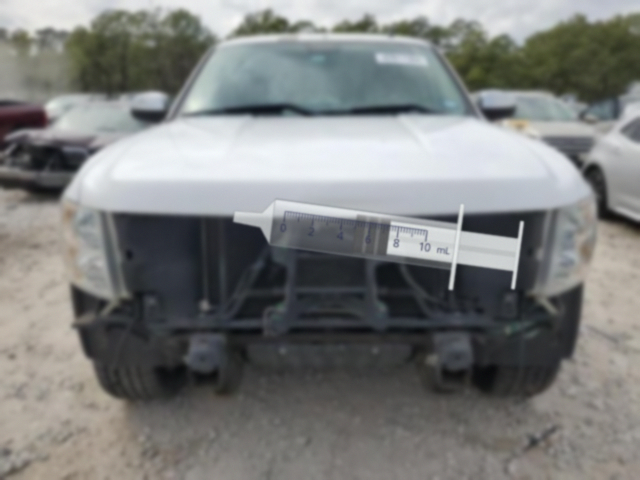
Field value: 5 mL
